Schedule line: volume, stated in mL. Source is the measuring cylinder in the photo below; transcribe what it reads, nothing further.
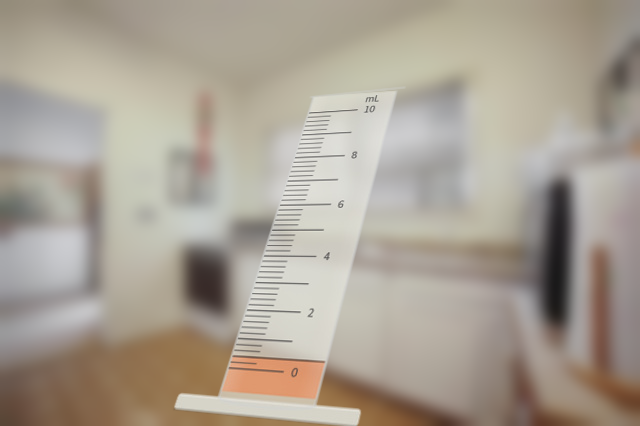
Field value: 0.4 mL
